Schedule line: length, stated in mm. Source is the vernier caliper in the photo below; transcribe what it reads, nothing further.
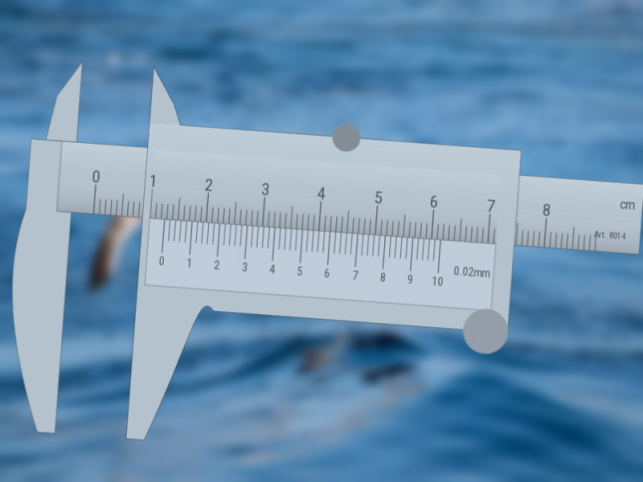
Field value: 12.6 mm
